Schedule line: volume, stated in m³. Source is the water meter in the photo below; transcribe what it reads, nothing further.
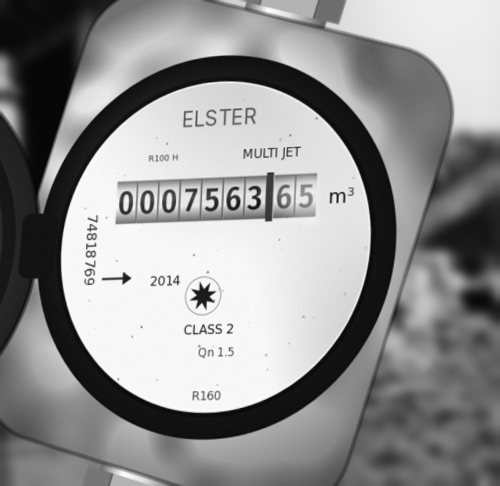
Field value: 7563.65 m³
